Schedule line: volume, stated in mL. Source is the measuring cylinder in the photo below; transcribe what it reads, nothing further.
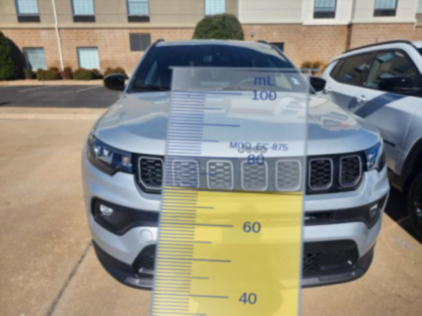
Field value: 70 mL
